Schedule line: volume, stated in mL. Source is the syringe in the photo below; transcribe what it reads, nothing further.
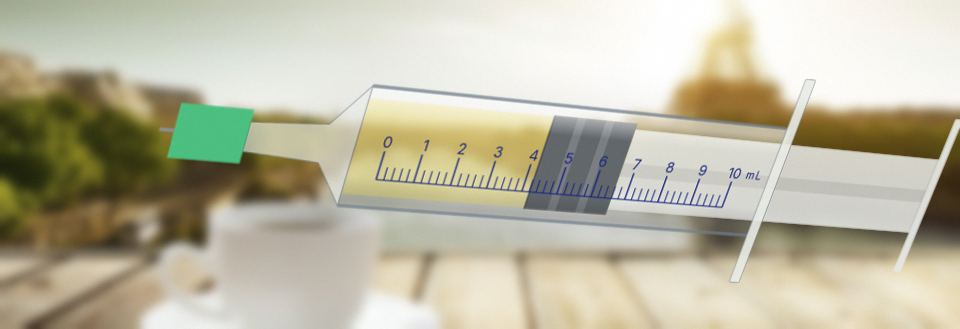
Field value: 4.2 mL
